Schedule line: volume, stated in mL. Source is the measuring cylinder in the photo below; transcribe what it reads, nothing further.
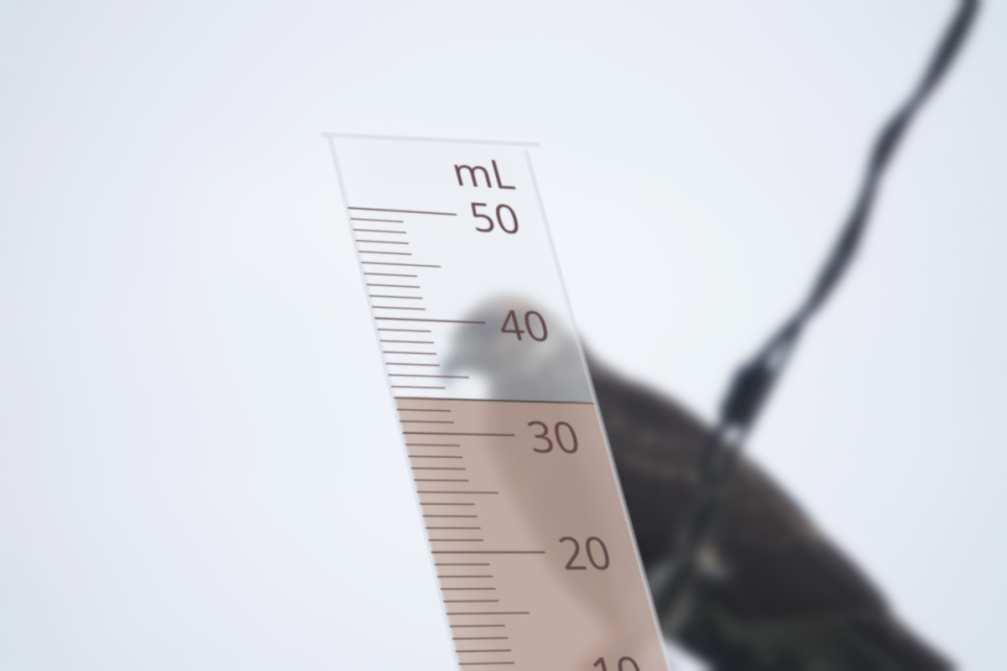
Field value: 33 mL
